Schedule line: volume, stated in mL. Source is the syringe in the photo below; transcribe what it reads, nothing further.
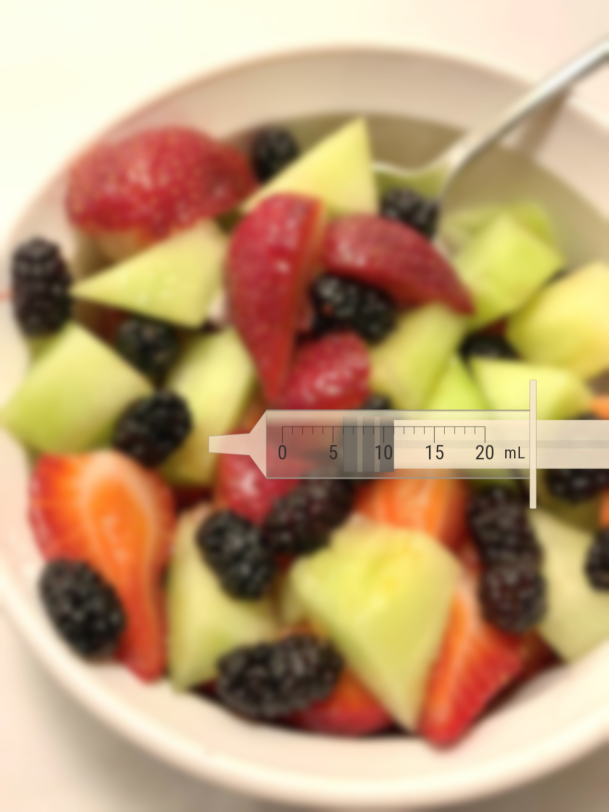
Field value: 6 mL
